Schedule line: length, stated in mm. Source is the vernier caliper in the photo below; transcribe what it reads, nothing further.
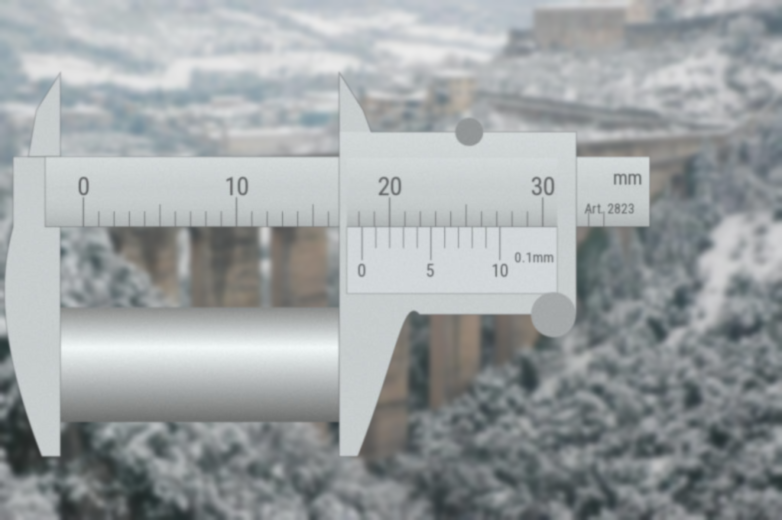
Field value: 18.2 mm
